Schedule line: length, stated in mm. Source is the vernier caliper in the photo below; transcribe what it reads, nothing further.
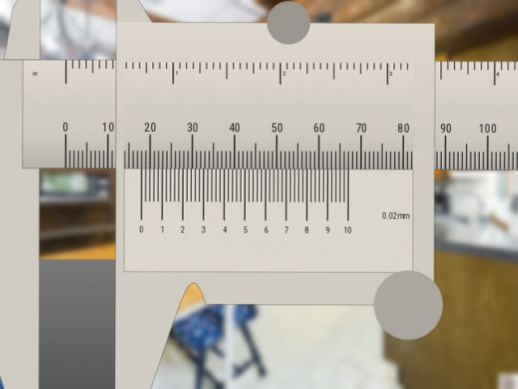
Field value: 18.0 mm
